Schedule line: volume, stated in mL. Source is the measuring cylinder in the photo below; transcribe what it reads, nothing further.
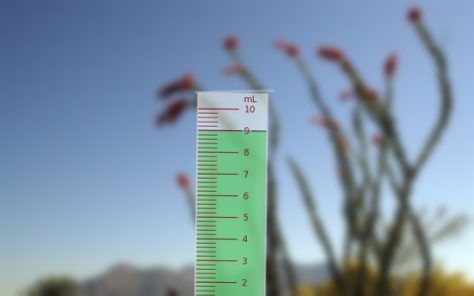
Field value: 9 mL
